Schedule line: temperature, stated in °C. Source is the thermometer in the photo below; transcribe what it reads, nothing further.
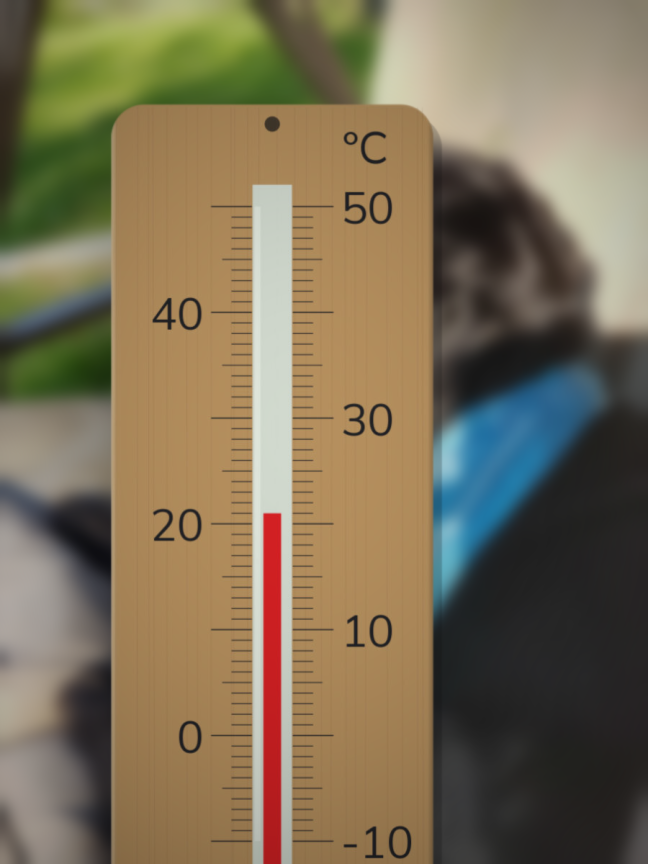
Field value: 21 °C
